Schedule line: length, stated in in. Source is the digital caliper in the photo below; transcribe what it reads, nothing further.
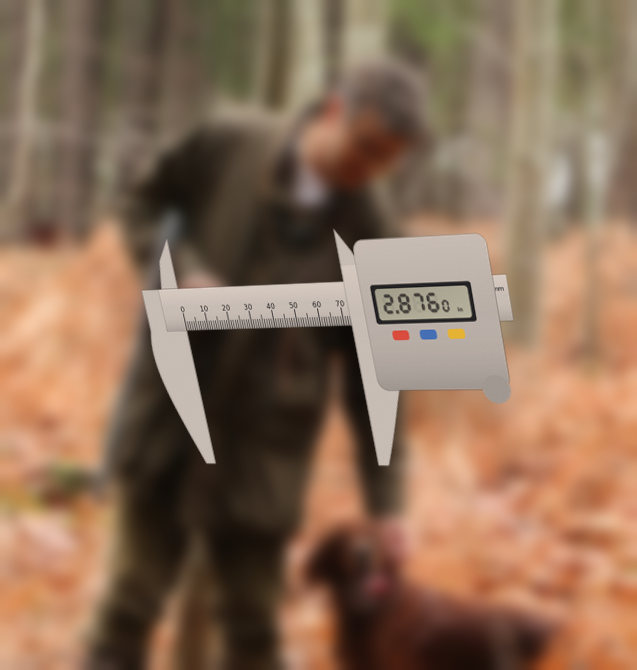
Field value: 2.8760 in
